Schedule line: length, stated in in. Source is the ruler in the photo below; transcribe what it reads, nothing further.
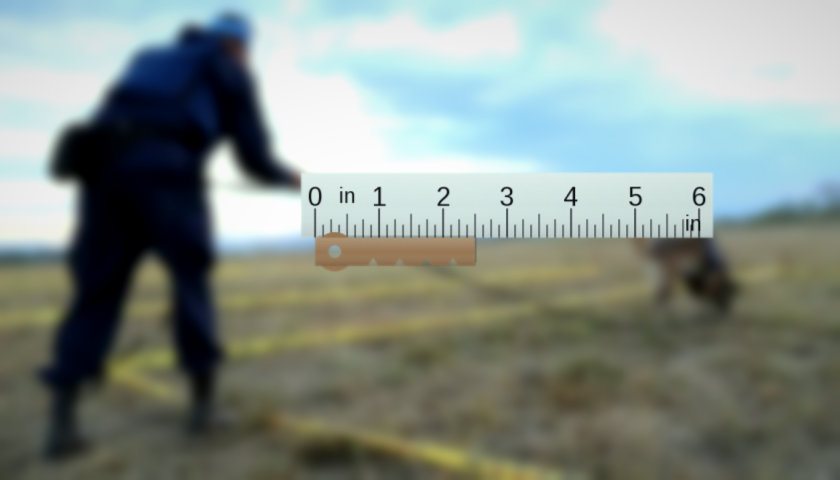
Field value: 2.5 in
